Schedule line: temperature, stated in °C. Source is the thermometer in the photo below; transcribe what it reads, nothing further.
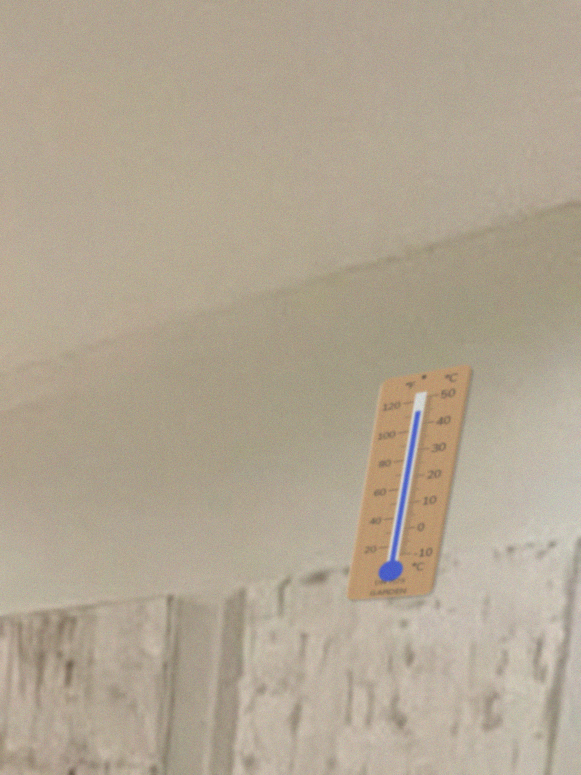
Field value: 45 °C
